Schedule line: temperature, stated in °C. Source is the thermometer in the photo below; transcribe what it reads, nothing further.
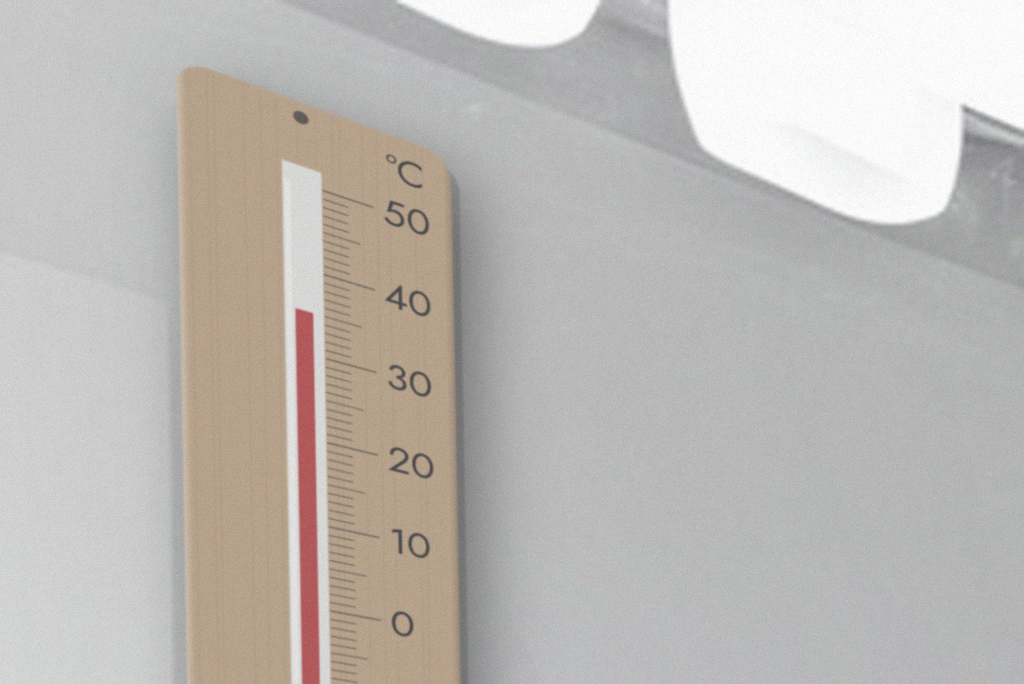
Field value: 35 °C
